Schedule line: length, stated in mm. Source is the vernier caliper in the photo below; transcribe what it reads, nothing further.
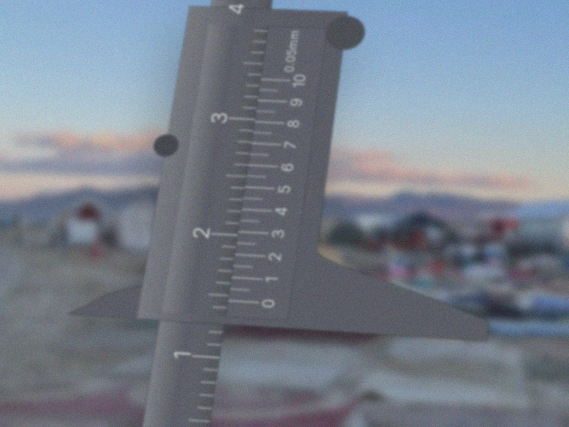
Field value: 14.6 mm
